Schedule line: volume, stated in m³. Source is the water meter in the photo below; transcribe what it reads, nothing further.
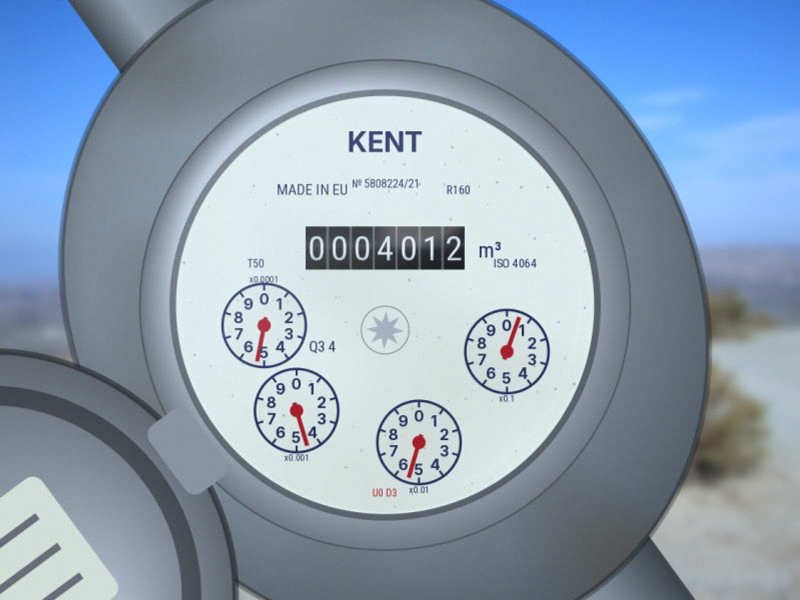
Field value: 4012.0545 m³
